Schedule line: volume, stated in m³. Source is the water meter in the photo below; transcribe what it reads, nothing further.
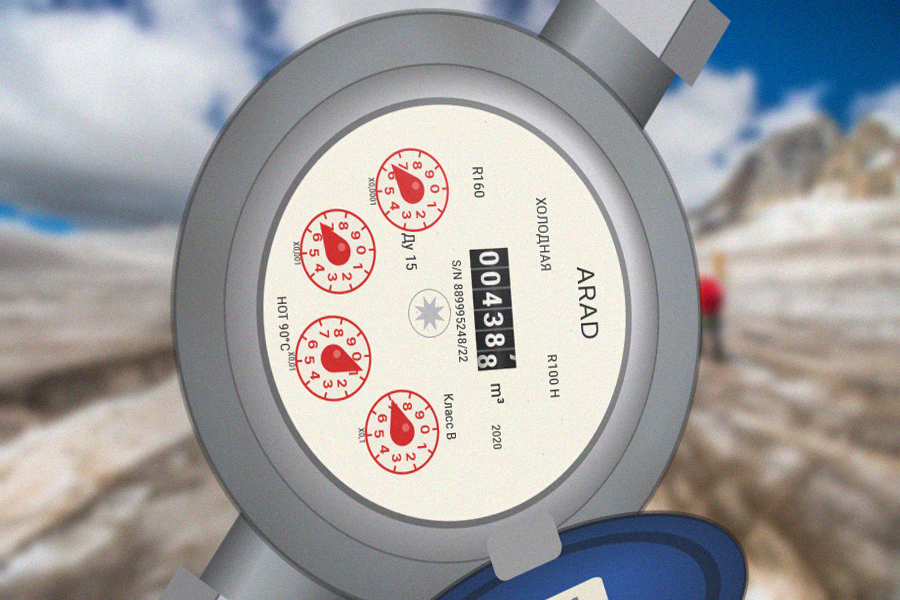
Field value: 4387.7066 m³
